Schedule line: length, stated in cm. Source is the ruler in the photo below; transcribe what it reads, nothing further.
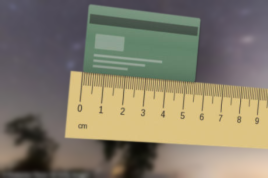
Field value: 5.5 cm
